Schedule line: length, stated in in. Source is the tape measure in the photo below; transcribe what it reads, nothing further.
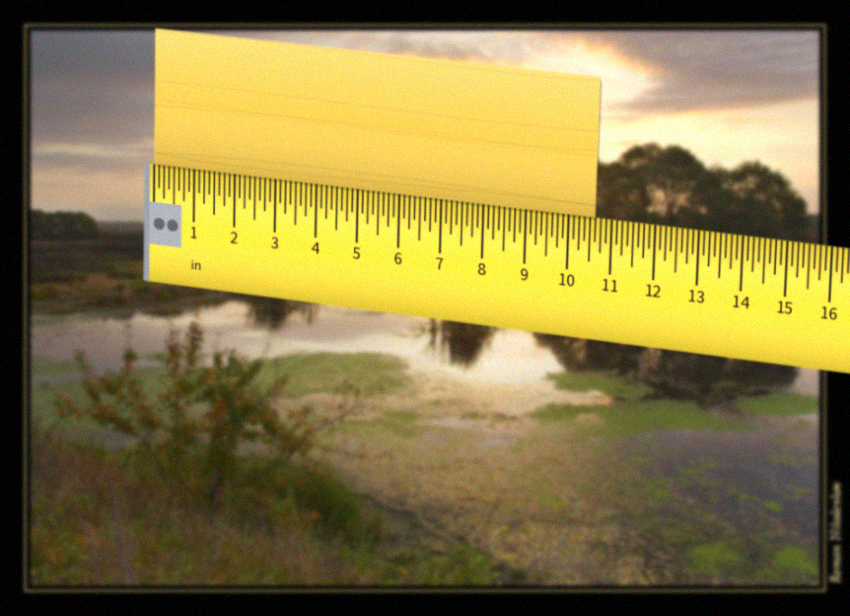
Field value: 10.625 in
